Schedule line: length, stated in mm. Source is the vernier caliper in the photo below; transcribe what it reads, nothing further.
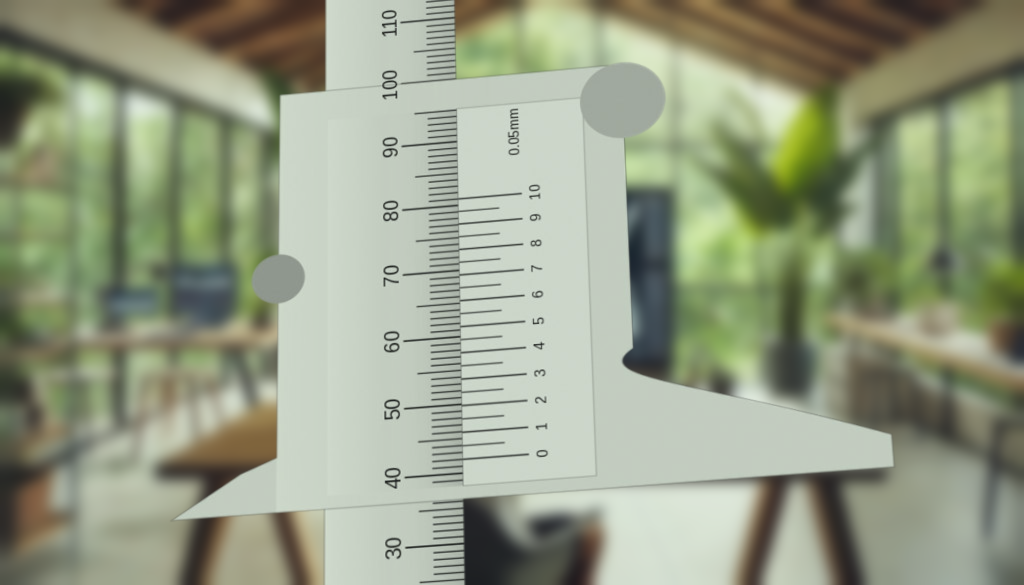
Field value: 42.0 mm
